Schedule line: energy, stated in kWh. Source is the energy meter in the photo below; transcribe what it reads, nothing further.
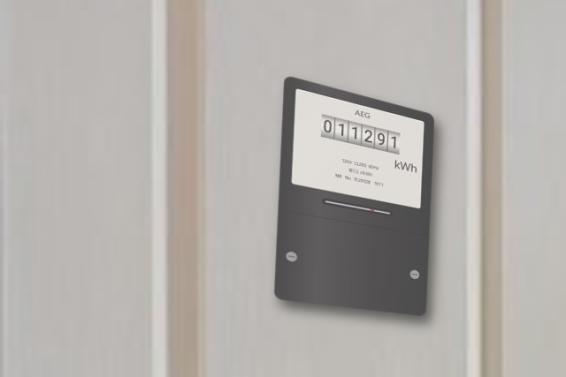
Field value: 11291 kWh
